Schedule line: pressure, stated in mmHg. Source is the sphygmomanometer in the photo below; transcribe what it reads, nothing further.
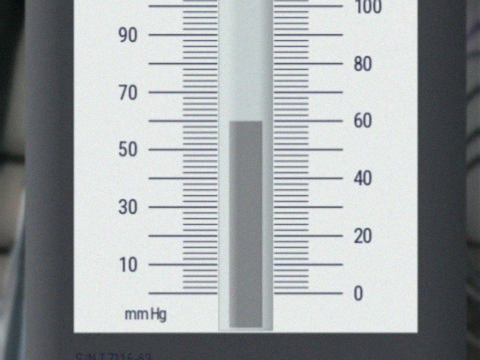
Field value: 60 mmHg
